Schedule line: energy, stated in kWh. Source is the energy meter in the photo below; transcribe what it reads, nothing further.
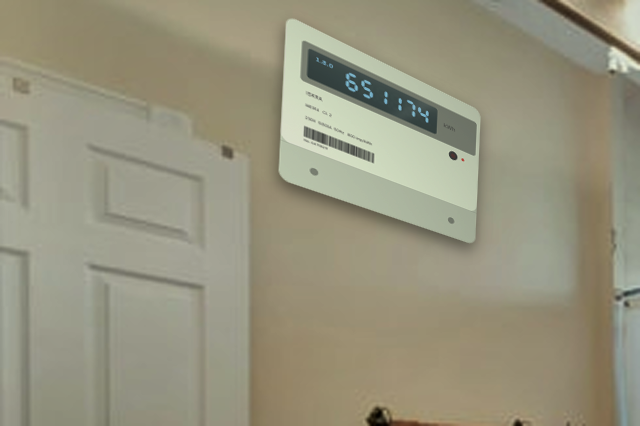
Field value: 651174 kWh
